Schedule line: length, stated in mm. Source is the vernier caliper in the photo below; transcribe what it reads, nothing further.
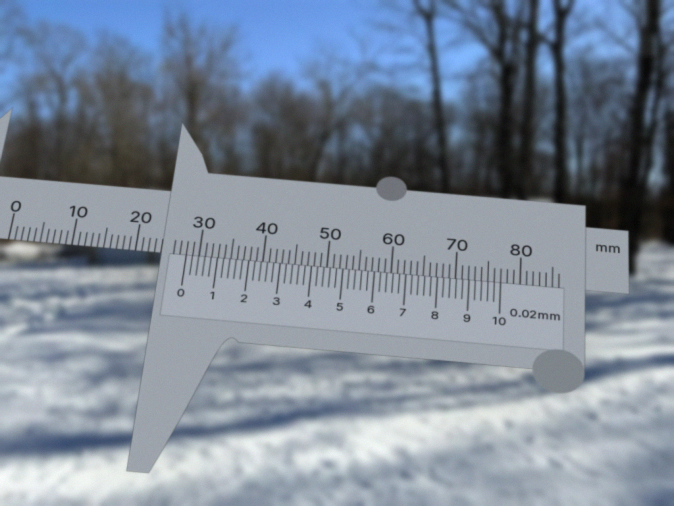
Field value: 28.0 mm
